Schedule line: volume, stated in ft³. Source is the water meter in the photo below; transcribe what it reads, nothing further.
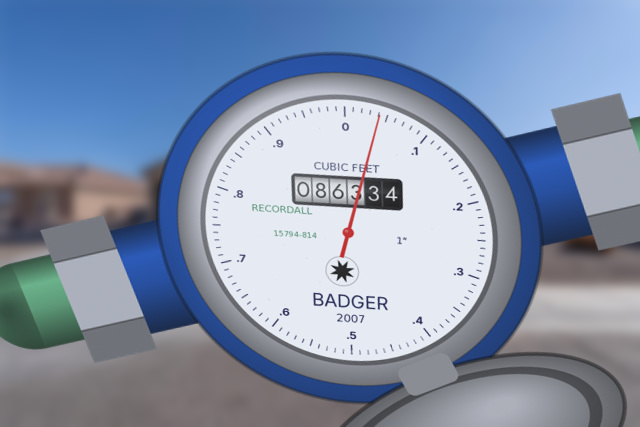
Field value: 86334.04 ft³
